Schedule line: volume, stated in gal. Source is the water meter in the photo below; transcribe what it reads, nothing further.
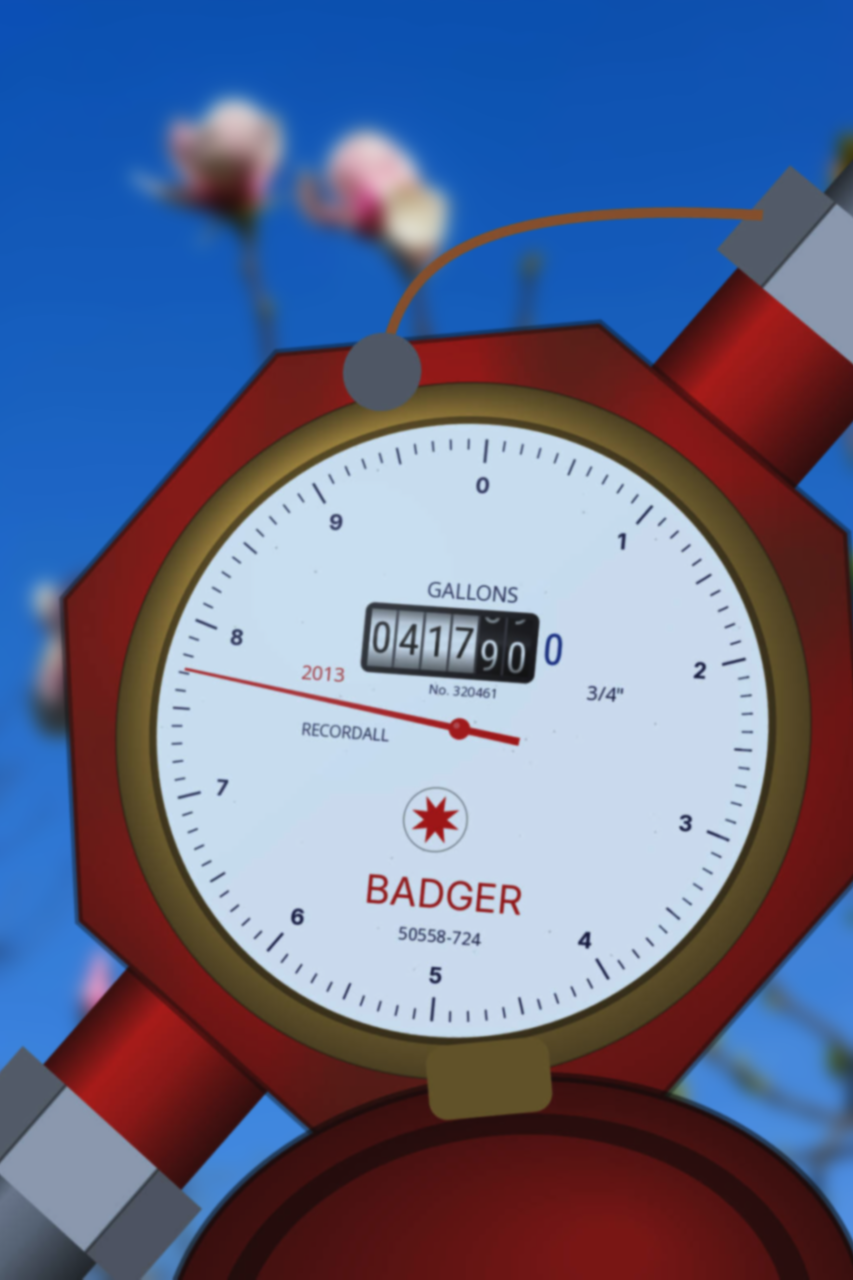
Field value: 417897.7 gal
